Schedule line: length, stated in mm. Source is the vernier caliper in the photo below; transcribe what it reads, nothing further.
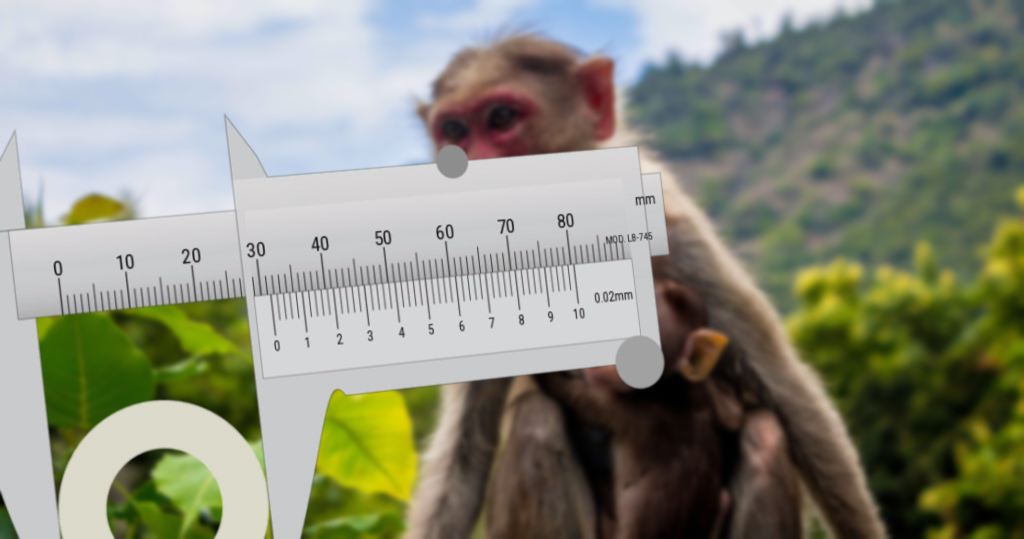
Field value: 31.5 mm
